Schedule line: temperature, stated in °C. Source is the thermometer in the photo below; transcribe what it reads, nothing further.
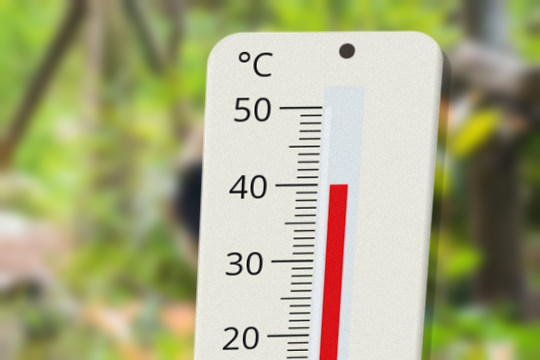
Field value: 40 °C
